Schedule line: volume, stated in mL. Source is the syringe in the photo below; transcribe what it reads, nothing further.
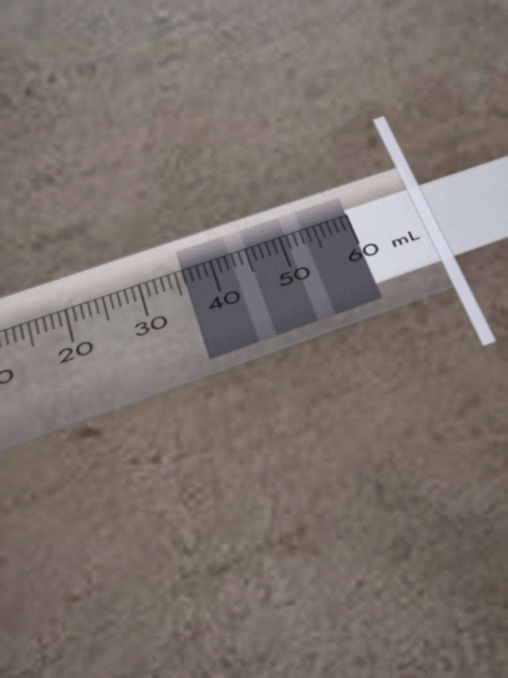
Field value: 36 mL
